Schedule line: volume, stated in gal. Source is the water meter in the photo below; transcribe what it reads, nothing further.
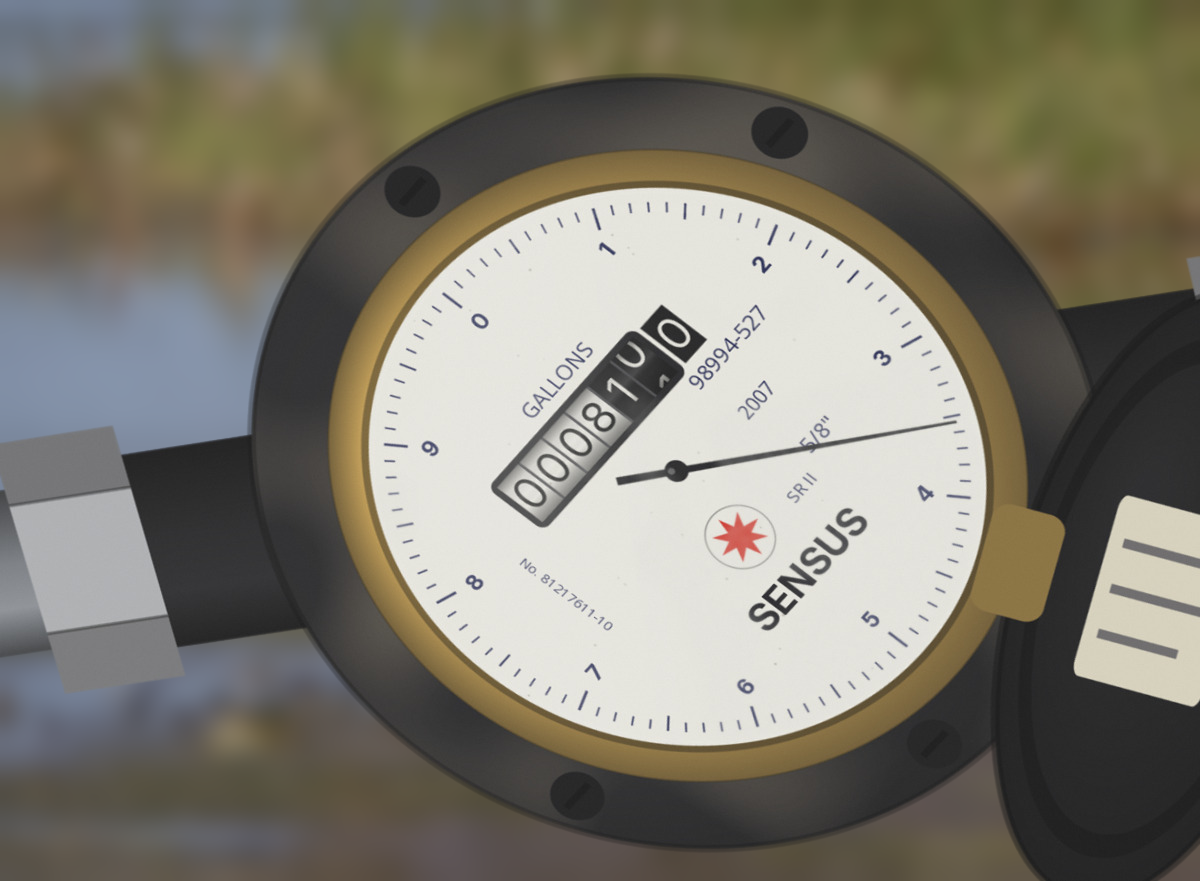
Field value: 8103.5 gal
